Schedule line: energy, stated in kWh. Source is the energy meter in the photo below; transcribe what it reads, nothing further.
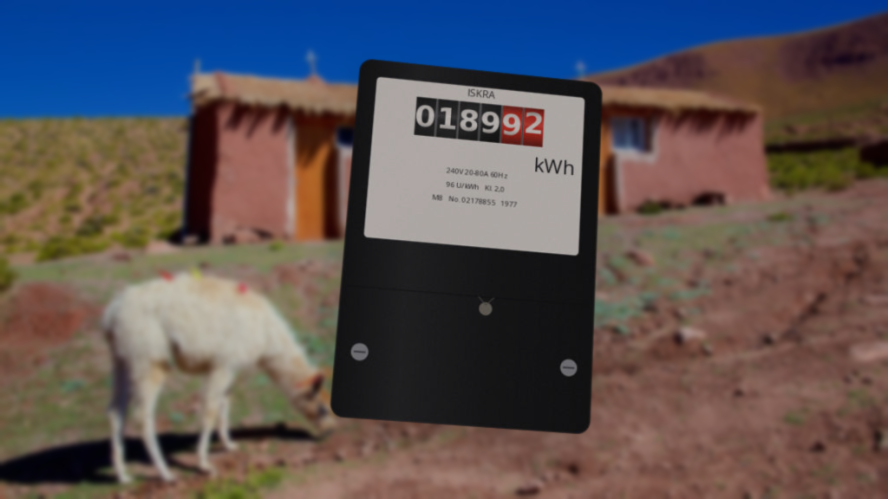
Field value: 189.92 kWh
